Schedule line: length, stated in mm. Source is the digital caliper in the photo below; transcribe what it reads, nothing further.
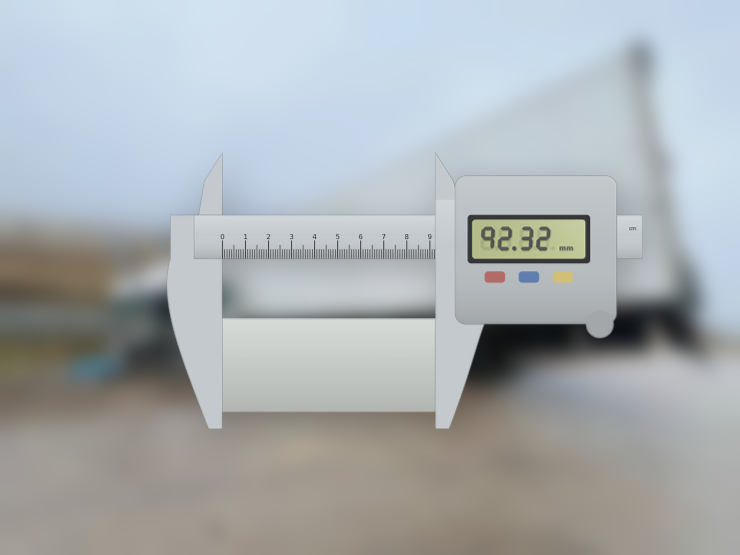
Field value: 92.32 mm
